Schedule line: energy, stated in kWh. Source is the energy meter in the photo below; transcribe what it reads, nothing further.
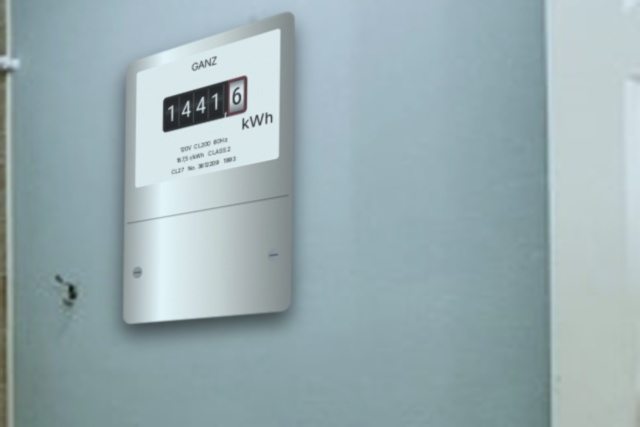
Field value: 1441.6 kWh
